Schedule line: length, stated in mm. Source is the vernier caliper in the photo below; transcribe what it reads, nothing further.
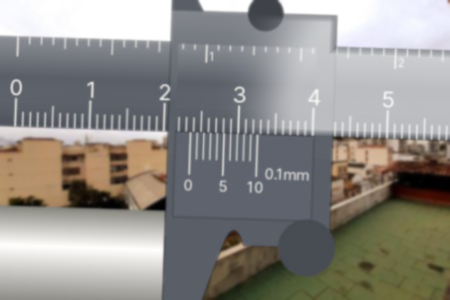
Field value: 23.6 mm
